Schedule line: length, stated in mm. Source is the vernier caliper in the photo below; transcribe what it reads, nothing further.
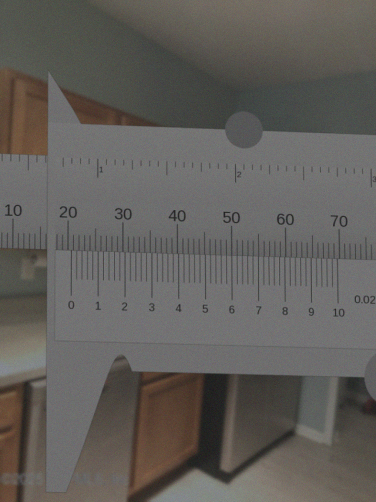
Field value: 20.6 mm
